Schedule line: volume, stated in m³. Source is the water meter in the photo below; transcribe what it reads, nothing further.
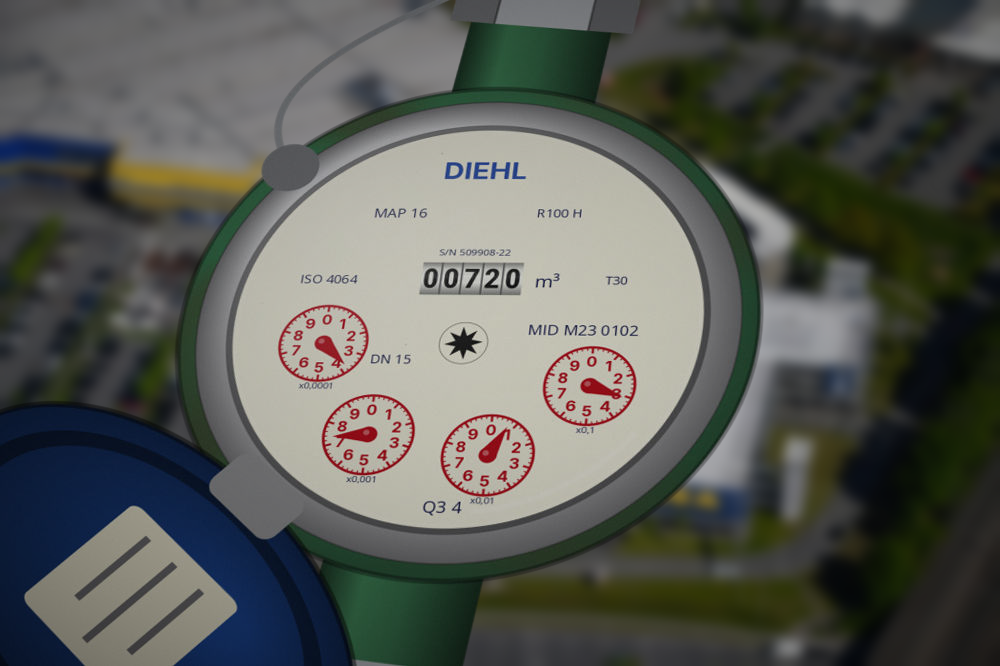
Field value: 720.3073 m³
